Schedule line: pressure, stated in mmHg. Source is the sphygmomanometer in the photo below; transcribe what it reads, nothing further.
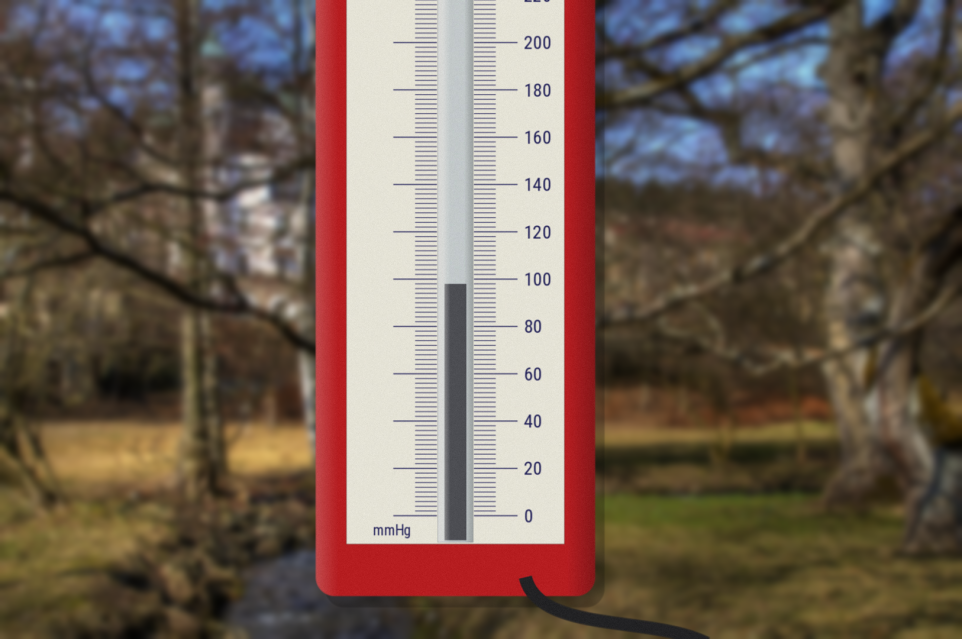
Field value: 98 mmHg
